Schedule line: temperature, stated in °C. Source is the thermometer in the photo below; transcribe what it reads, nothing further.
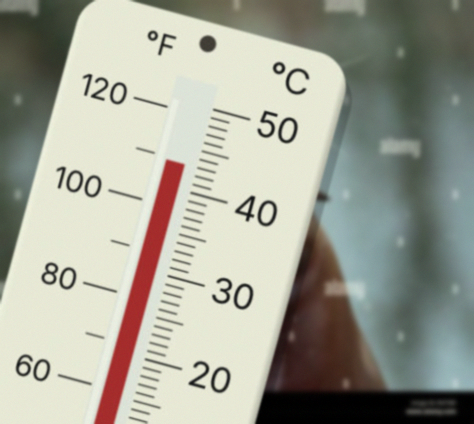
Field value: 43 °C
